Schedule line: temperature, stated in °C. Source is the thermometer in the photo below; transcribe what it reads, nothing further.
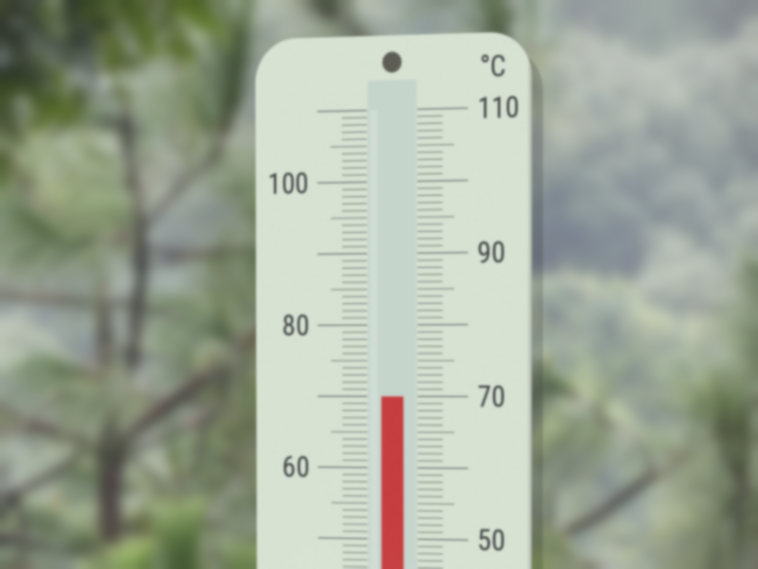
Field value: 70 °C
